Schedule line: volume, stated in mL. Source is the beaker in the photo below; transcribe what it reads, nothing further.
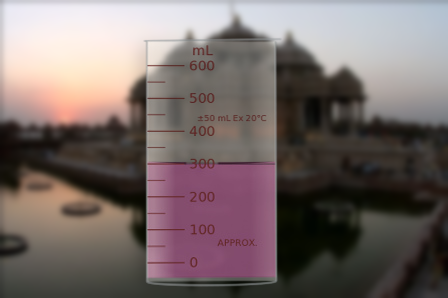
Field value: 300 mL
